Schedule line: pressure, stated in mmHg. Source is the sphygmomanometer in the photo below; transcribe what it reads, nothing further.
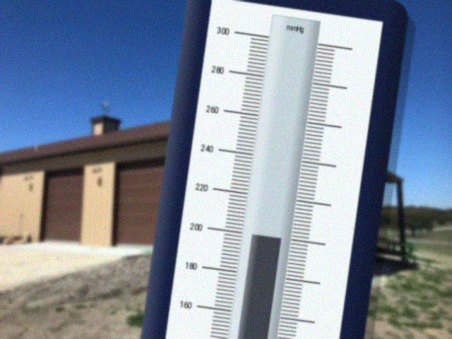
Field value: 200 mmHg
